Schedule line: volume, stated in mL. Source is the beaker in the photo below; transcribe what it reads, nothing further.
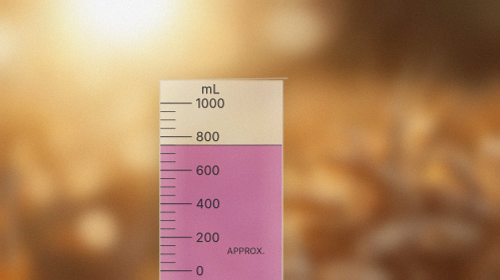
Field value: 750 mL
